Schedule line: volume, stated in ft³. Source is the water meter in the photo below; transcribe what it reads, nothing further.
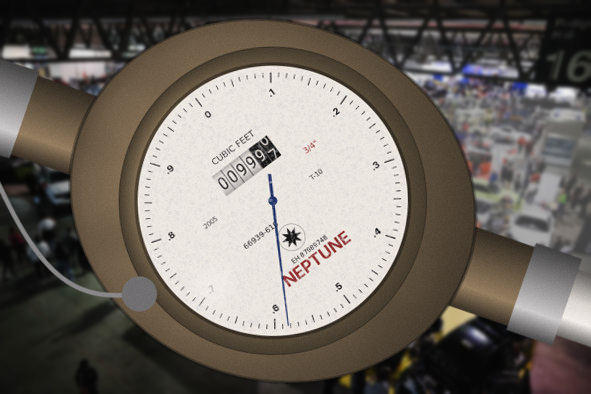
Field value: 9996.58 ft³
